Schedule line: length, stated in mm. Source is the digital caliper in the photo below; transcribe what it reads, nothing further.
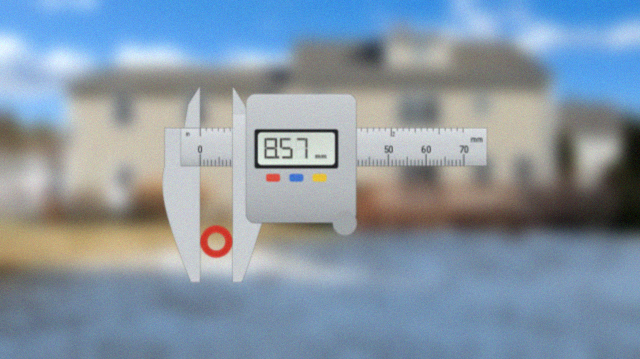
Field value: 8.57 mm
